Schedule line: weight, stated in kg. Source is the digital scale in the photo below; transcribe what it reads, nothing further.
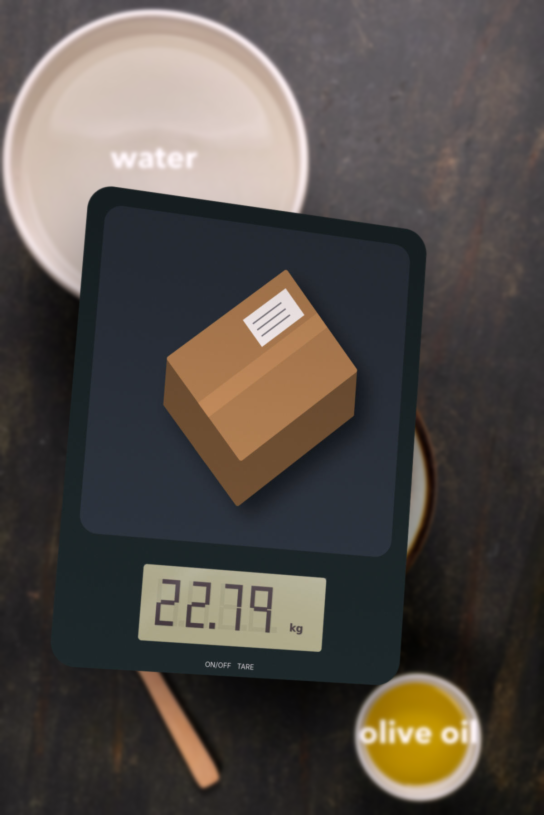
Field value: 22.79 kg
